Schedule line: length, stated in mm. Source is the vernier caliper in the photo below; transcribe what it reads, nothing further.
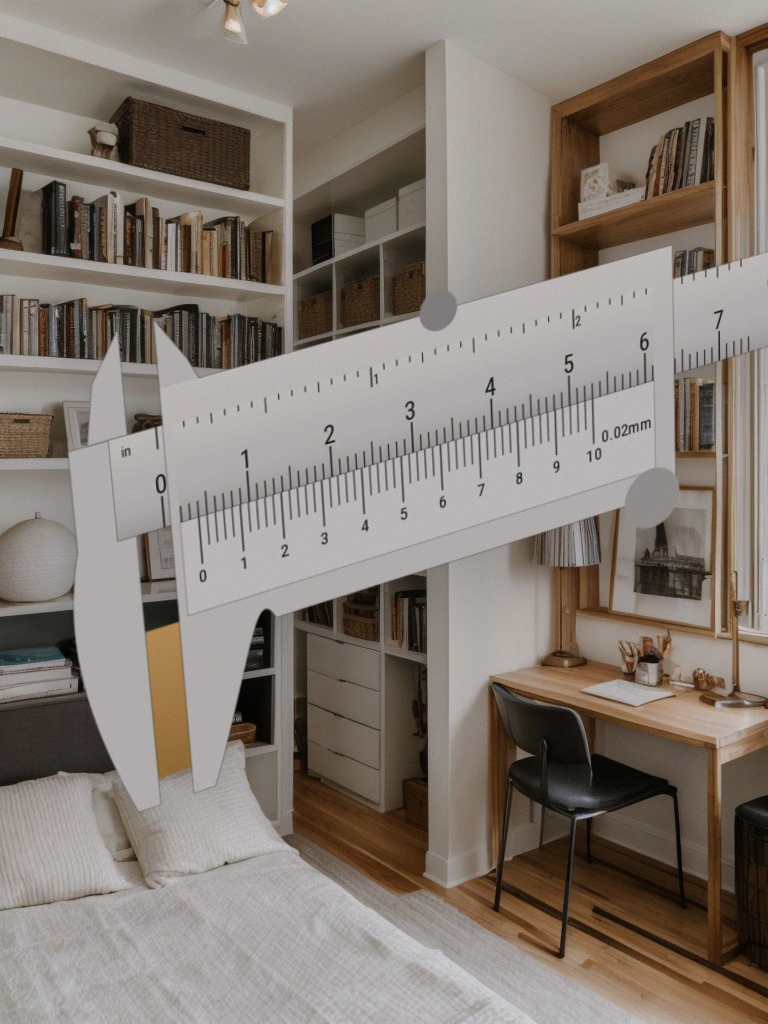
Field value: 4.0 mm
